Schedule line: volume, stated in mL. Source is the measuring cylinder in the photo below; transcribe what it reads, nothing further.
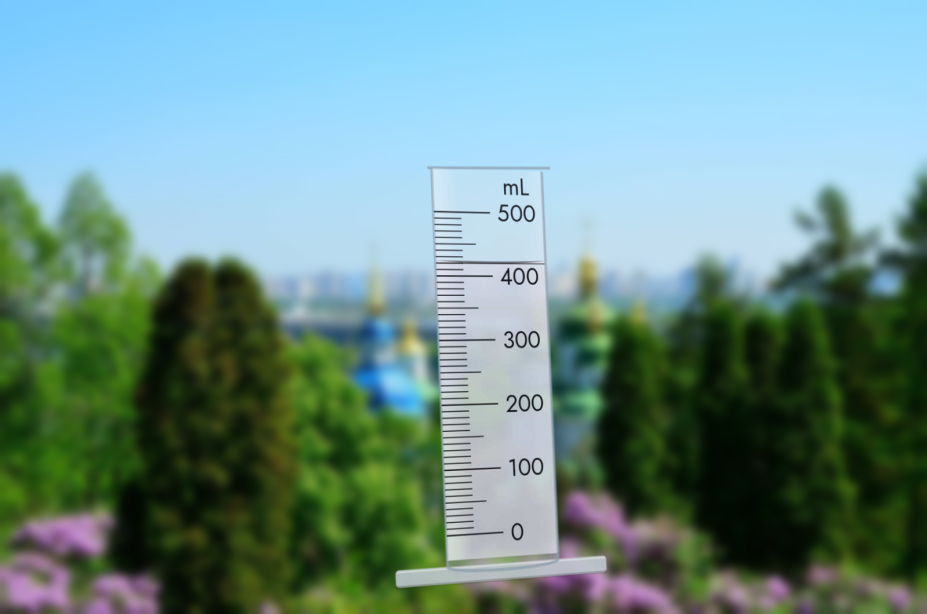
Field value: 420 mL
